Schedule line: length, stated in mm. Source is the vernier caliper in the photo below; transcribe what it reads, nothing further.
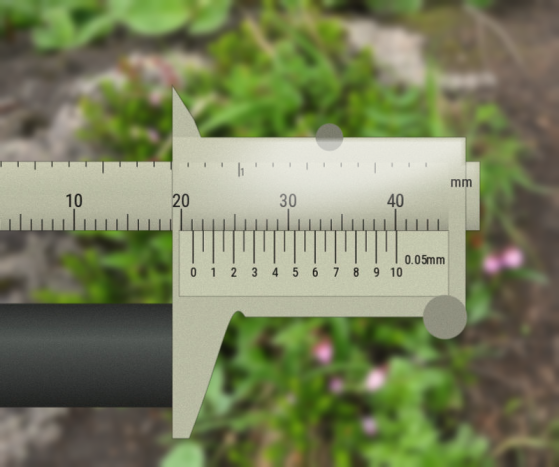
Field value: 21.1 mm
